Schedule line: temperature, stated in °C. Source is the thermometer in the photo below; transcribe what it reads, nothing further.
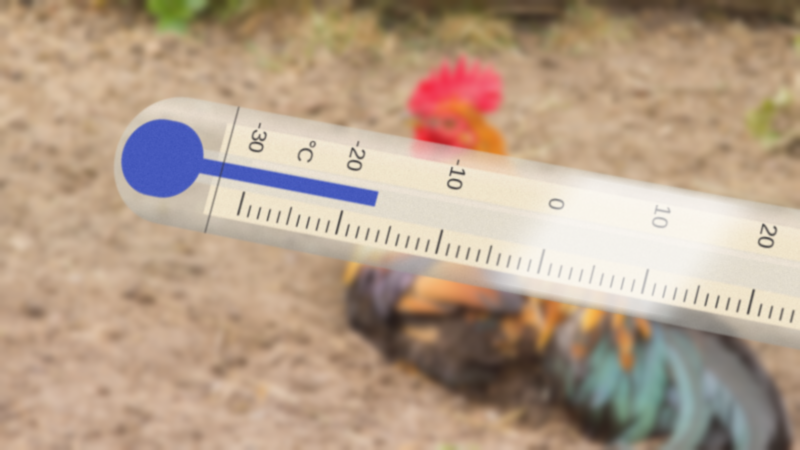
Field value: -17 °C
